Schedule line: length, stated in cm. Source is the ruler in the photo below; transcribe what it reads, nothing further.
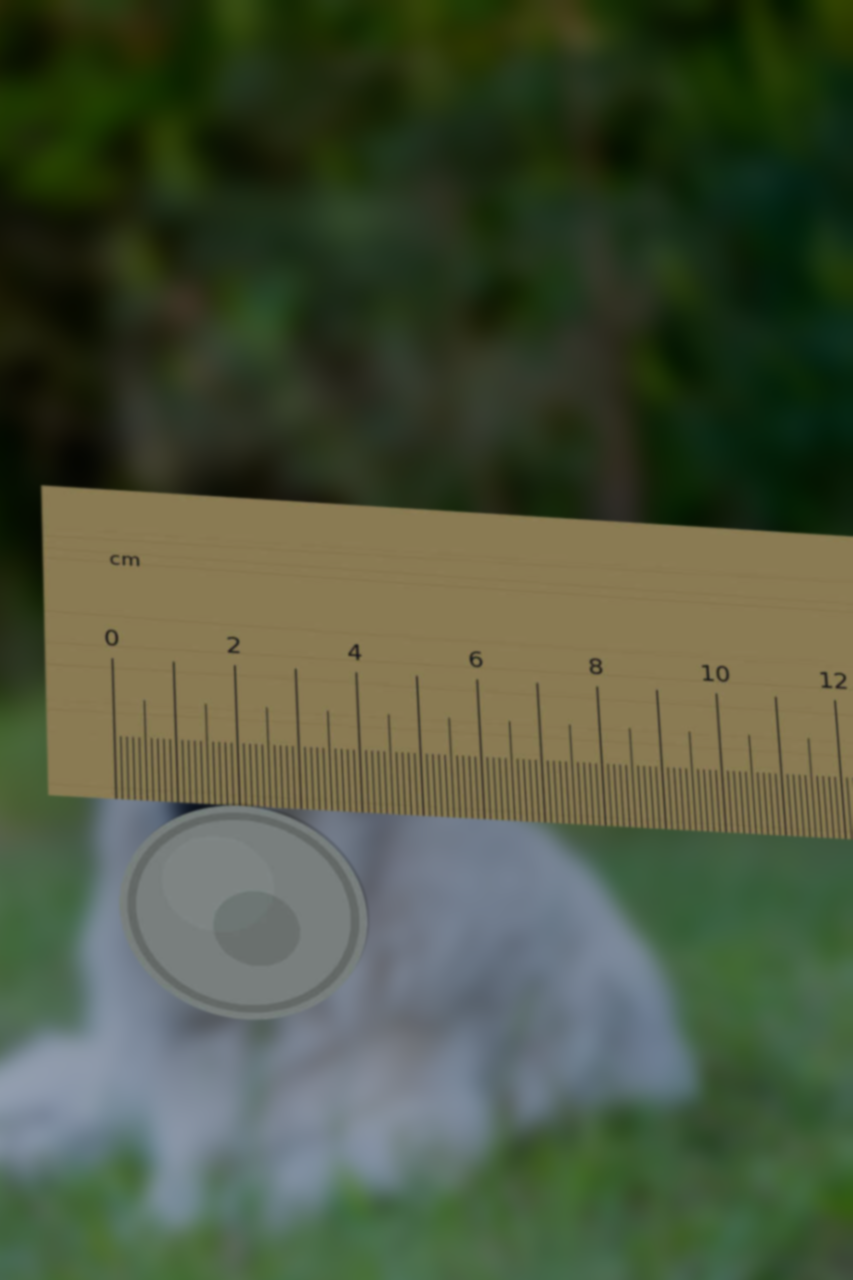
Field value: 4 cm
